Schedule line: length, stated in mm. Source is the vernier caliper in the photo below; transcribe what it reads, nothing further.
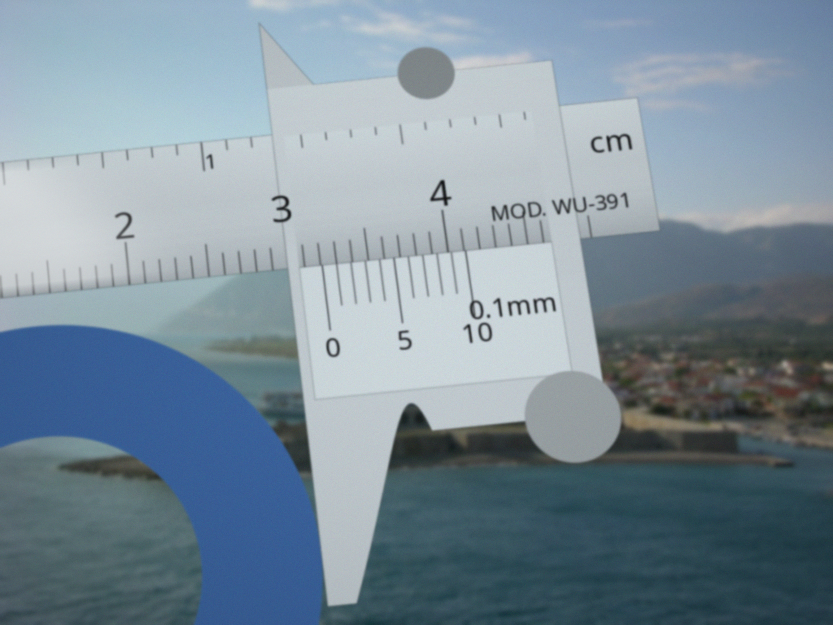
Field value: 32.1 mm
